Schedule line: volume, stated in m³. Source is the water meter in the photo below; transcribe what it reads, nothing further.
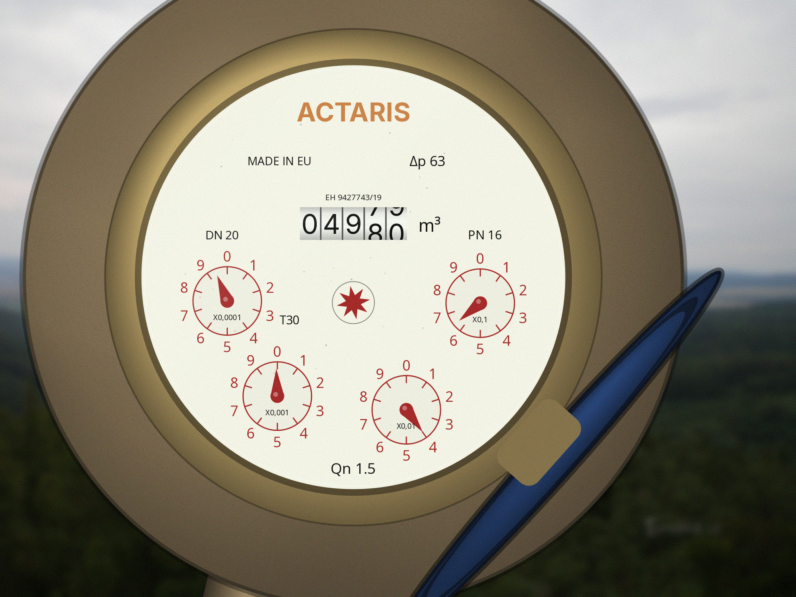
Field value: 4979.6399 m³
